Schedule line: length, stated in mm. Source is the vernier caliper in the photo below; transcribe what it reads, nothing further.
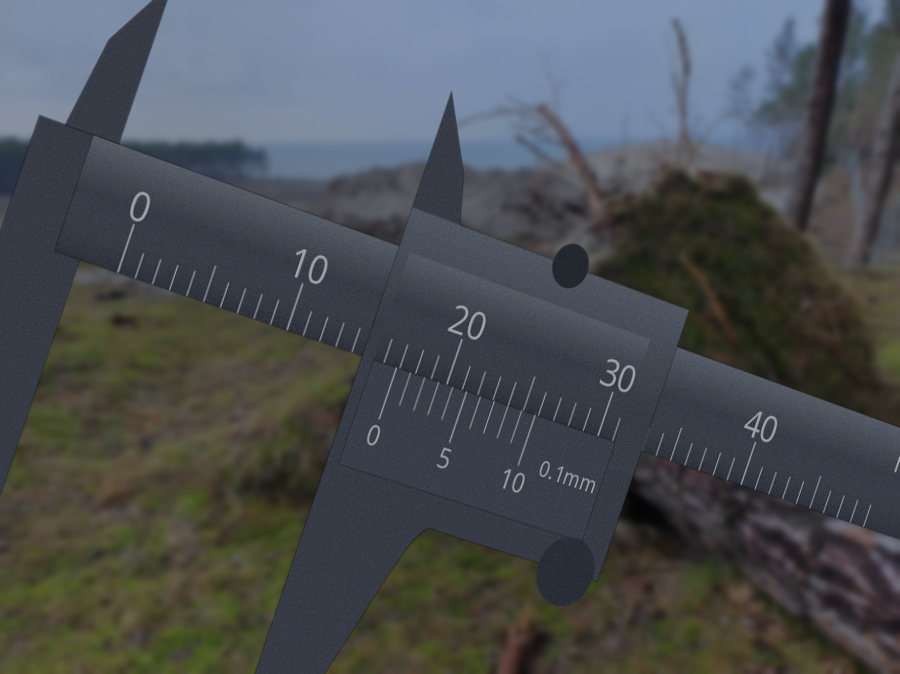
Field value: 16.8 mm
